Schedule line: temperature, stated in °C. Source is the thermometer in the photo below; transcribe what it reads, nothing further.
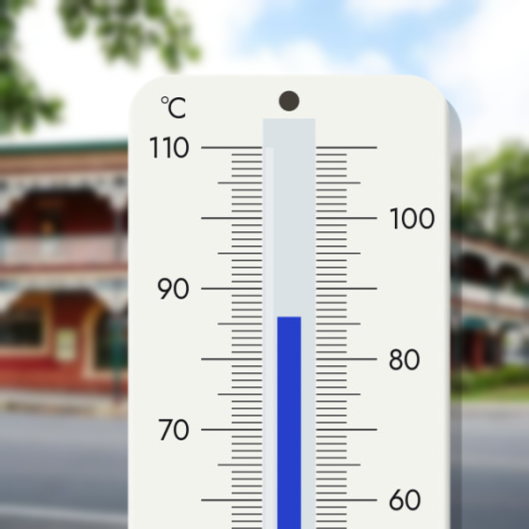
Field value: 86 °C
